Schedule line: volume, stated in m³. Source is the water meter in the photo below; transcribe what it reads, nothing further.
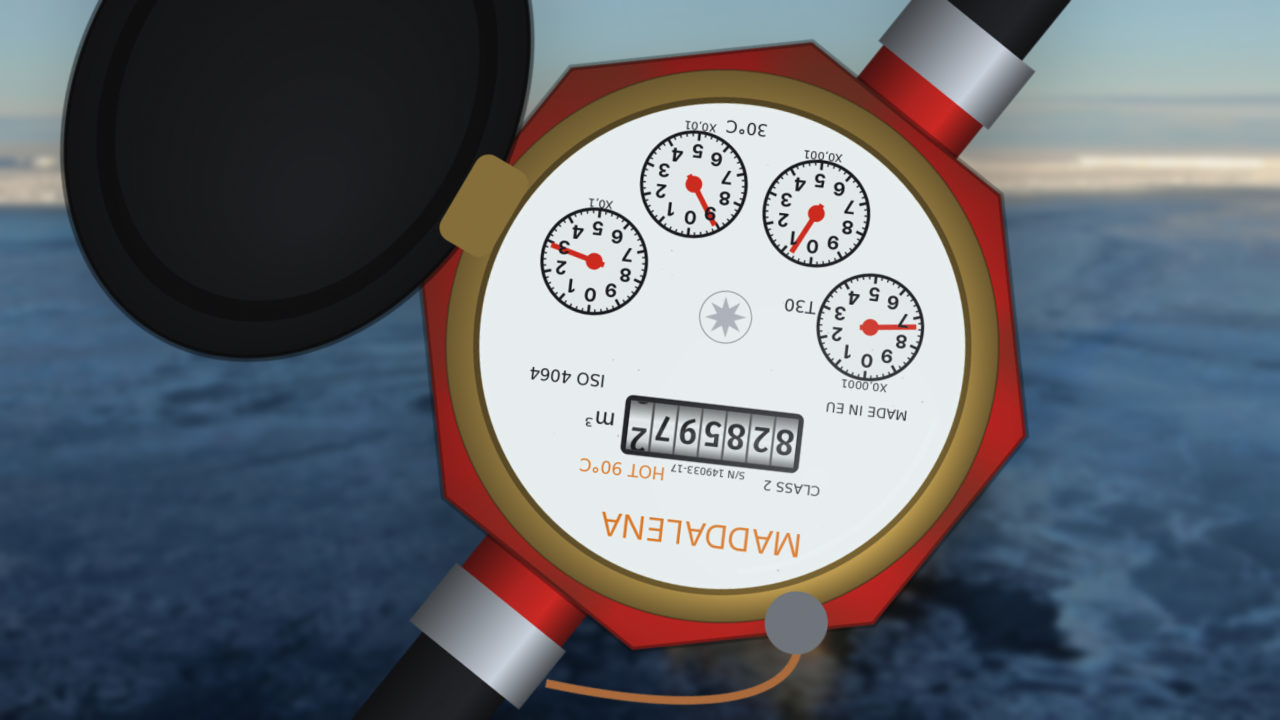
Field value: 8285972.2907 m³
